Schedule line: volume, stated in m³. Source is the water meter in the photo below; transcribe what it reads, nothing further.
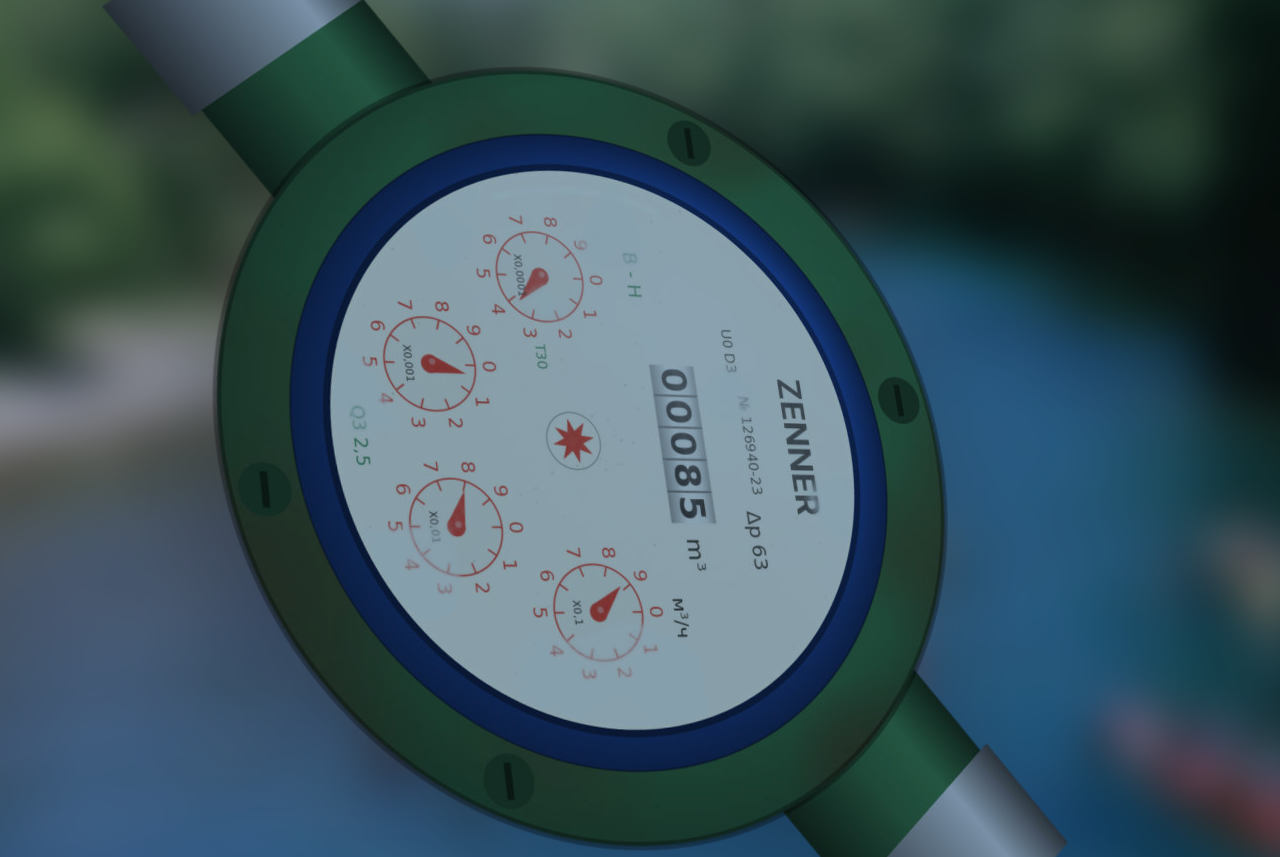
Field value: 85.8803 m³
